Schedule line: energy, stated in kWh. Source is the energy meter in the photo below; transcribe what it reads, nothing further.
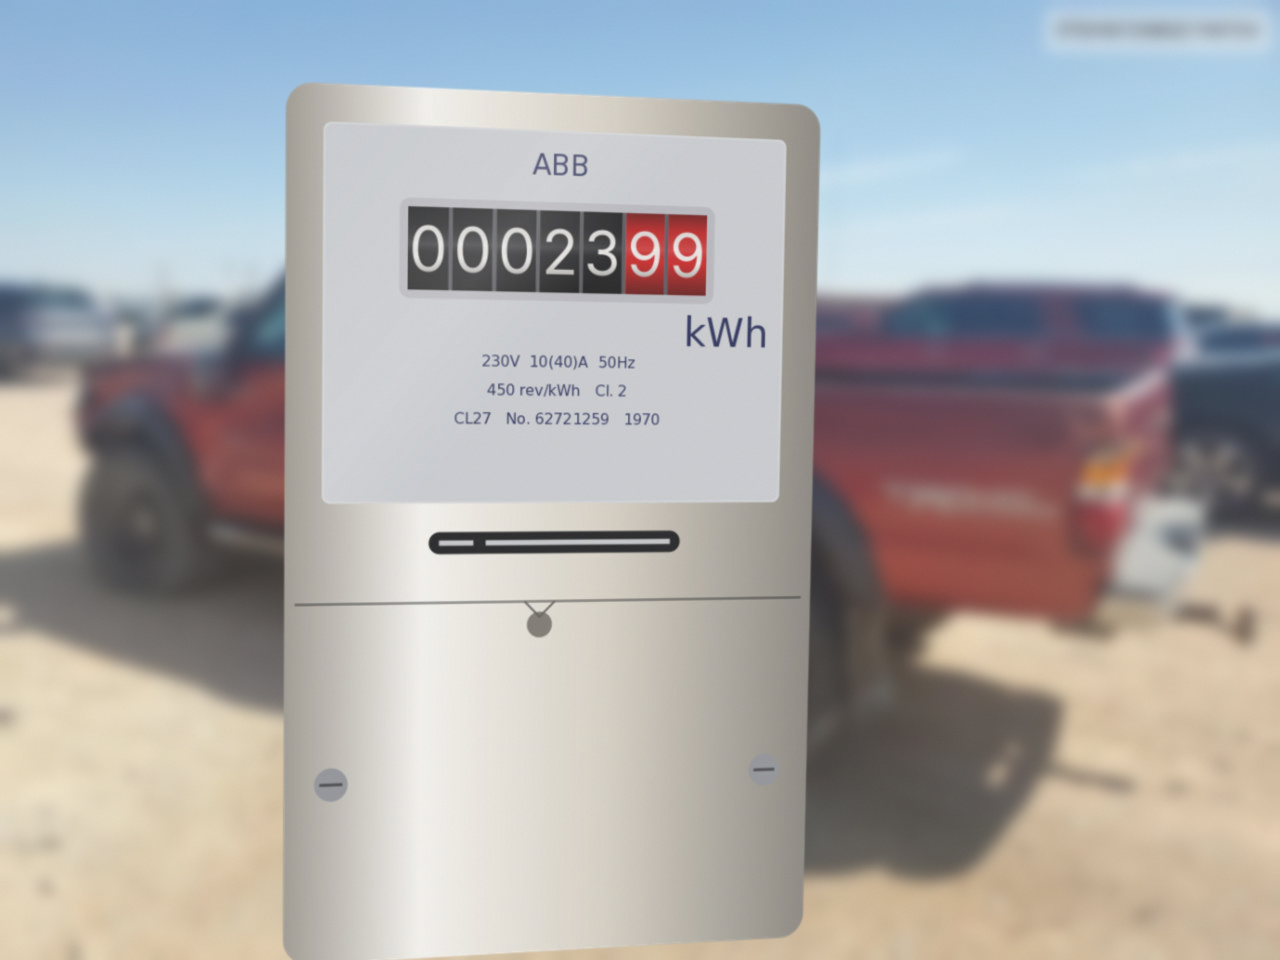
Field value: 23.99 kWh
